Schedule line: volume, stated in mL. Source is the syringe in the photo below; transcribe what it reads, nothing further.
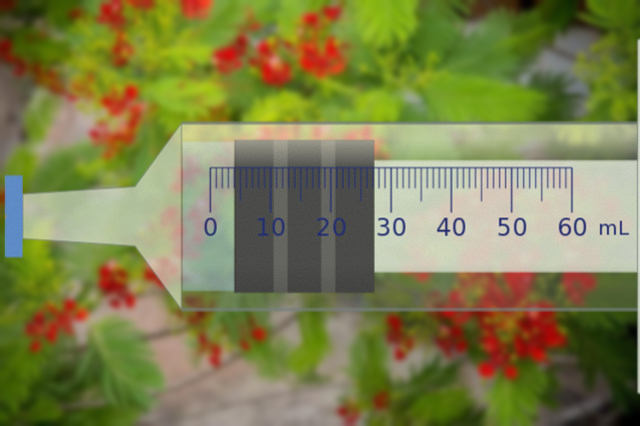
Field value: 4 mL
